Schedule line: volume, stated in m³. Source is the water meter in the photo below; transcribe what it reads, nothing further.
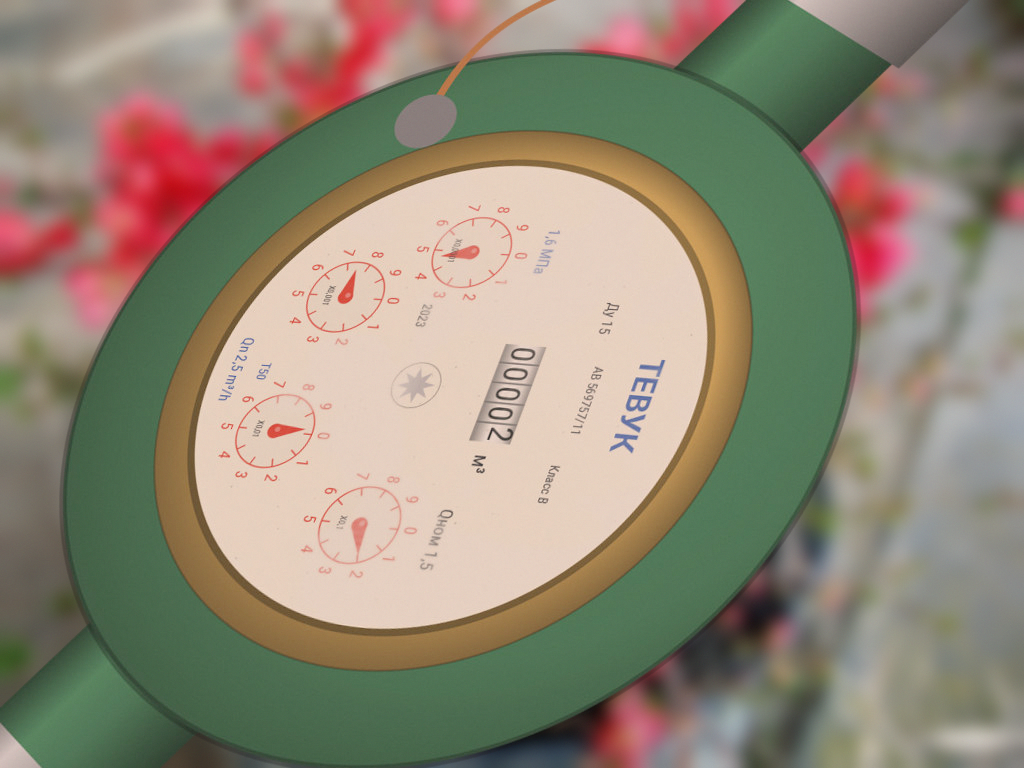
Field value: 2.1974 m³
